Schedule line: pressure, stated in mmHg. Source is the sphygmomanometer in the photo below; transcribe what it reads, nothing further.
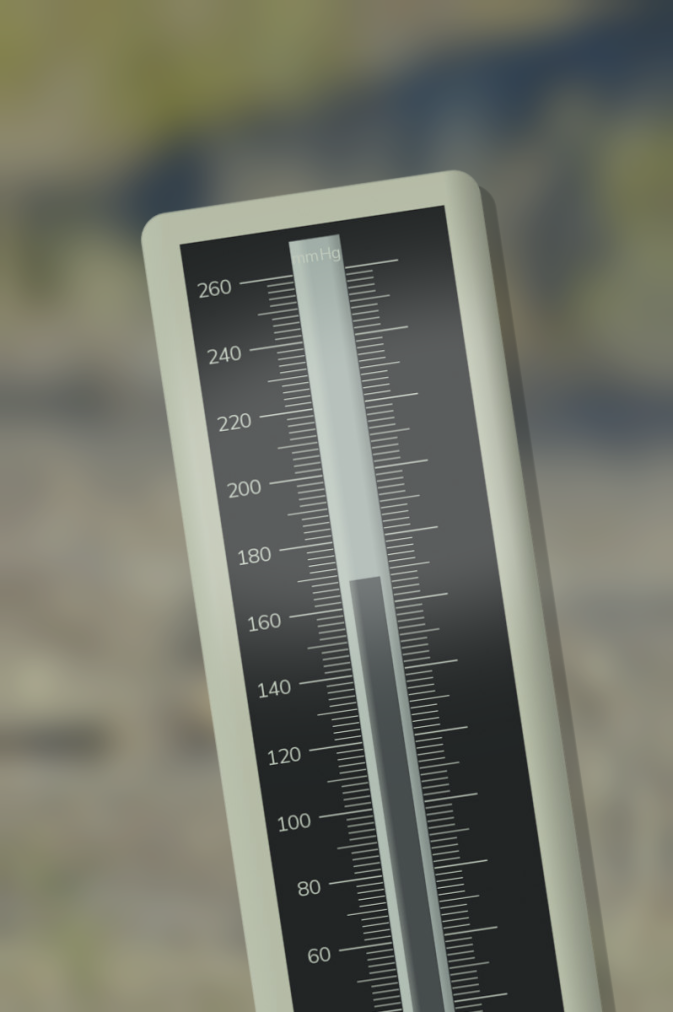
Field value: 168 mmHg
